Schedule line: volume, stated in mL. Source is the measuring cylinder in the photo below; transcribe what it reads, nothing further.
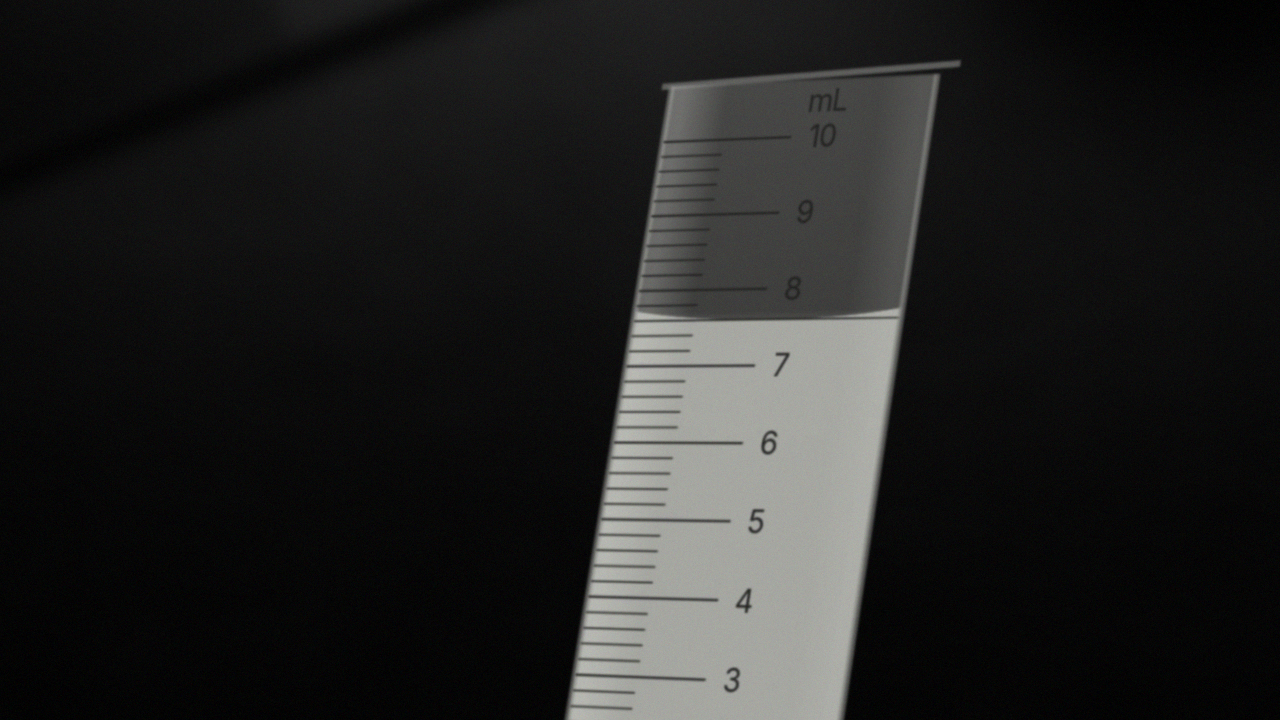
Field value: 7.6 mL
